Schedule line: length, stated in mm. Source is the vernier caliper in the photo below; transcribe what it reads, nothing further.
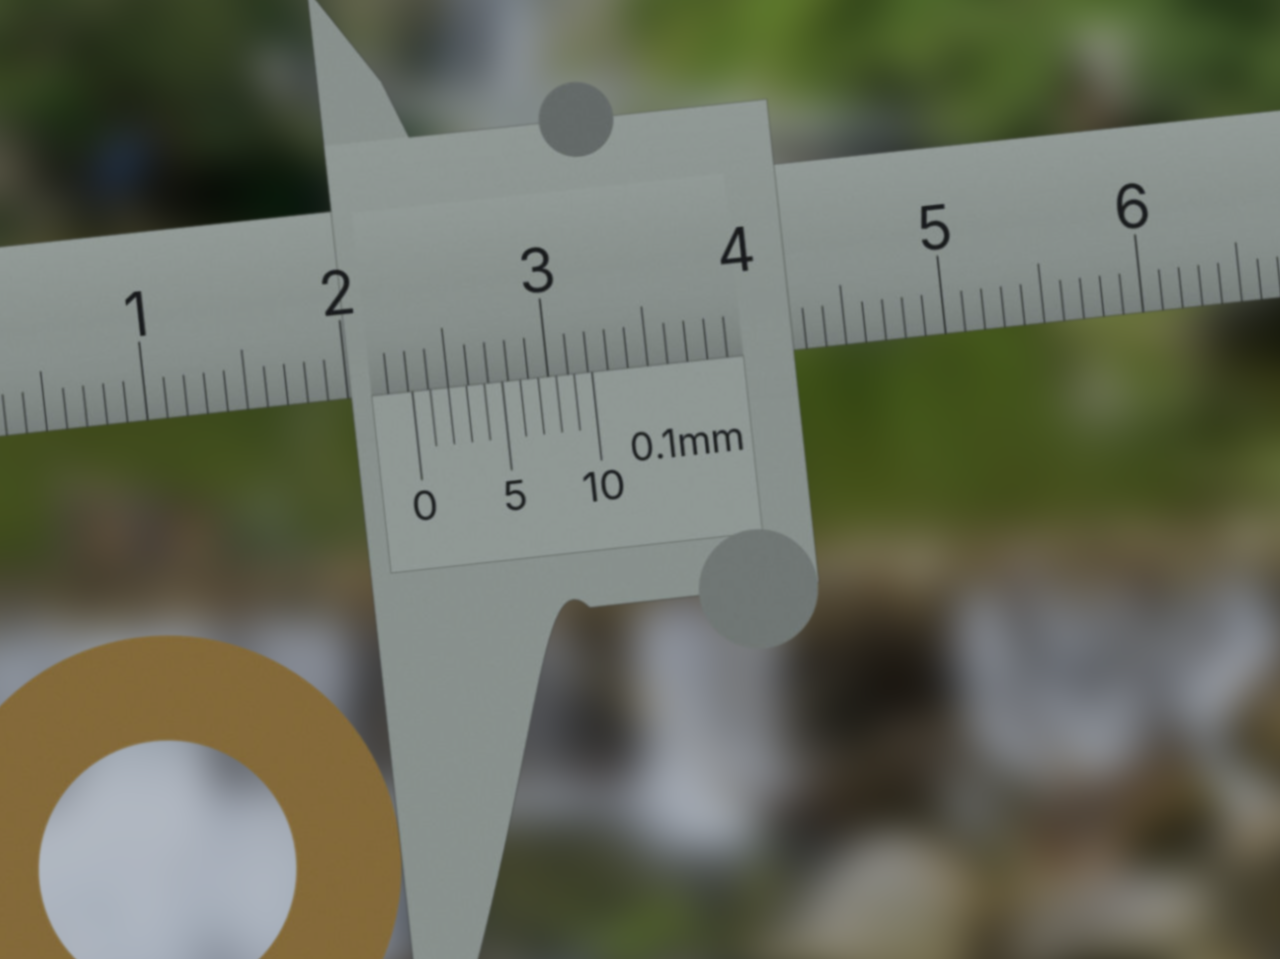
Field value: 23.2 mm
